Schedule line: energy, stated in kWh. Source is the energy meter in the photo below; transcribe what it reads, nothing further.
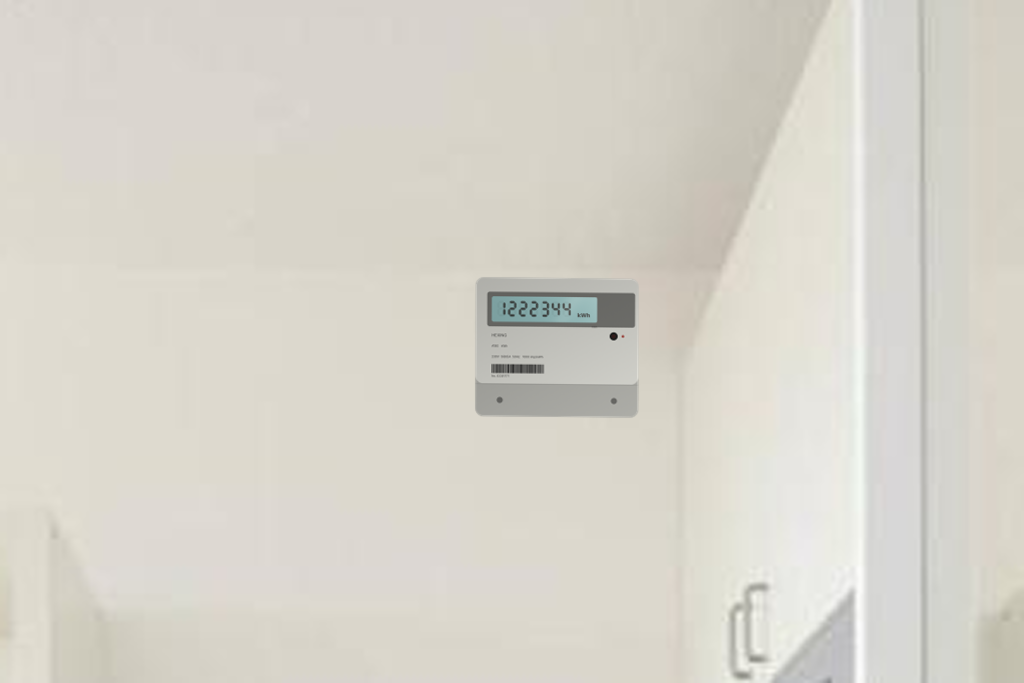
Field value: 1222344 kWh
